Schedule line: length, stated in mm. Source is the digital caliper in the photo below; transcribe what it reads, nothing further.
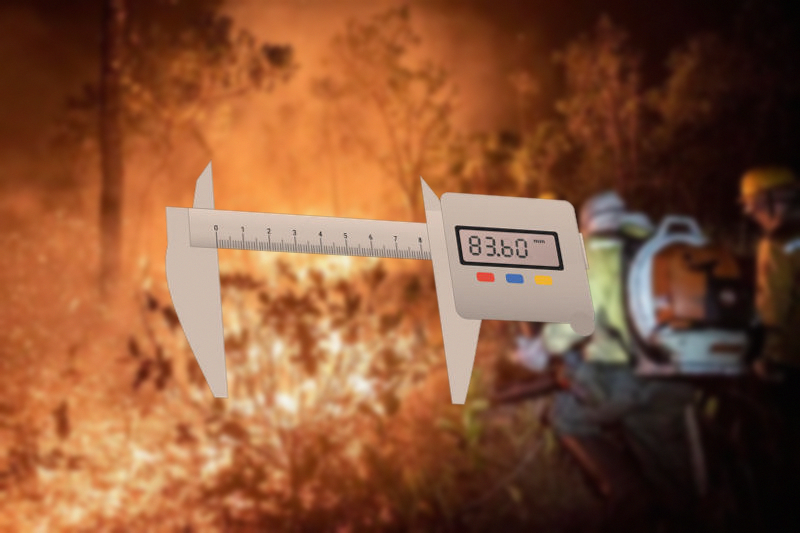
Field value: 83.60 mm
